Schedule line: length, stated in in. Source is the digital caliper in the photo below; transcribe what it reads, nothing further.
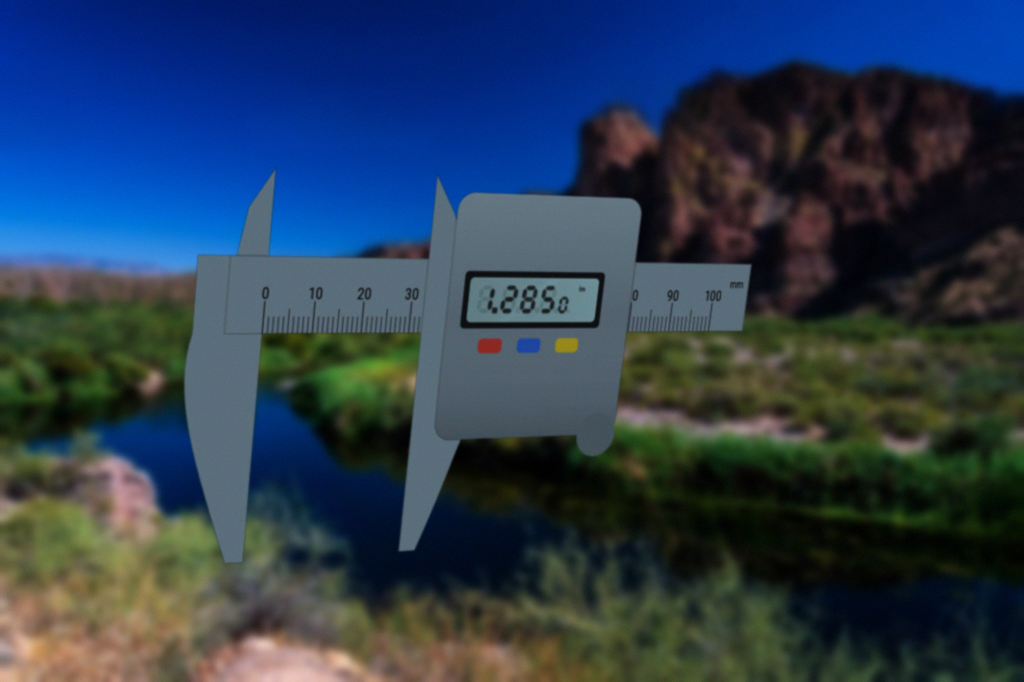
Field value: 1.2850 in
